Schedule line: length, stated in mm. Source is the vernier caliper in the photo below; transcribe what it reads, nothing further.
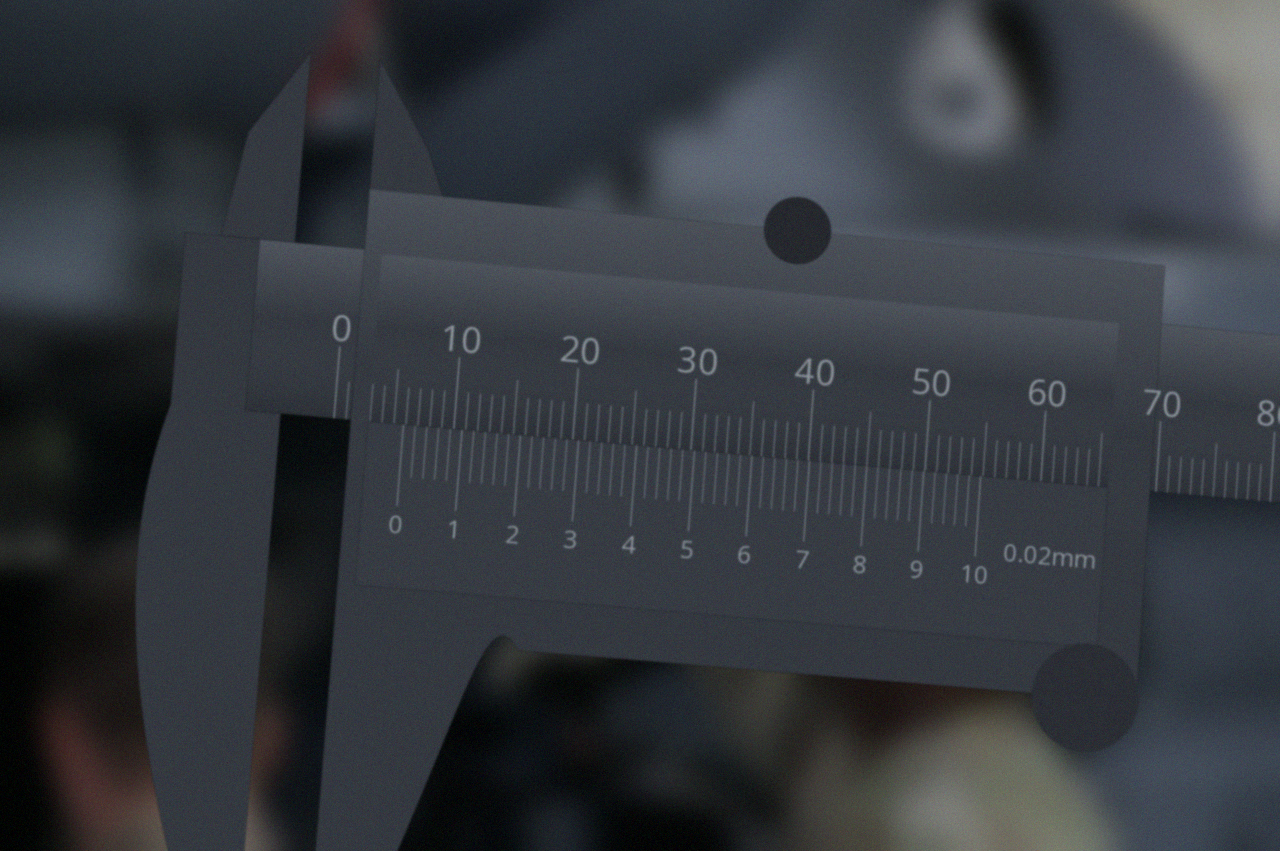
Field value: 5.8 mm
